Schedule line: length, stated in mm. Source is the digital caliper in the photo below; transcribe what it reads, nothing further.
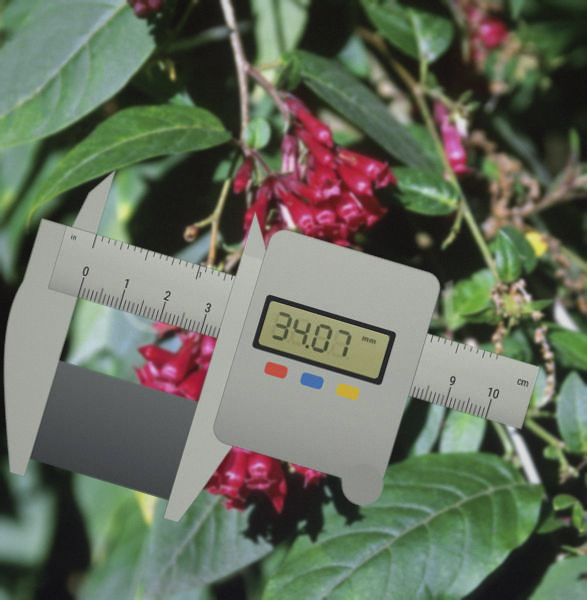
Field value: 34.07 mm
